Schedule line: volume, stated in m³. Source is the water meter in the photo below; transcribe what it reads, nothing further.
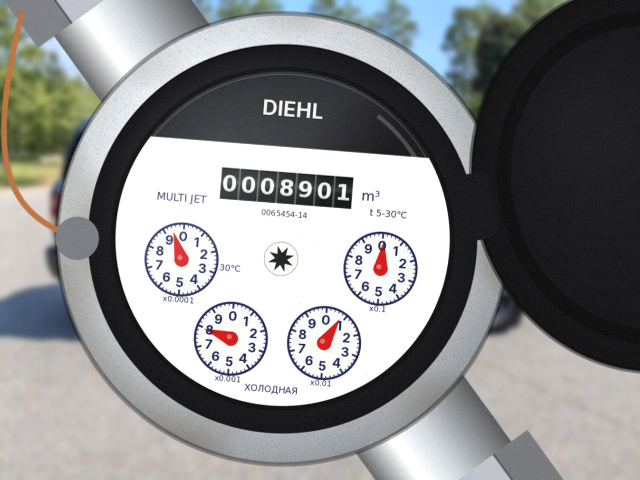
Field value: 8901.0079 m³
